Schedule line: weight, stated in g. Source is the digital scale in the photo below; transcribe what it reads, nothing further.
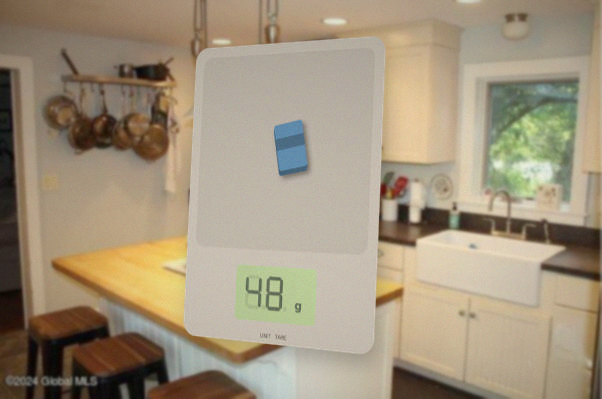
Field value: 48 g
